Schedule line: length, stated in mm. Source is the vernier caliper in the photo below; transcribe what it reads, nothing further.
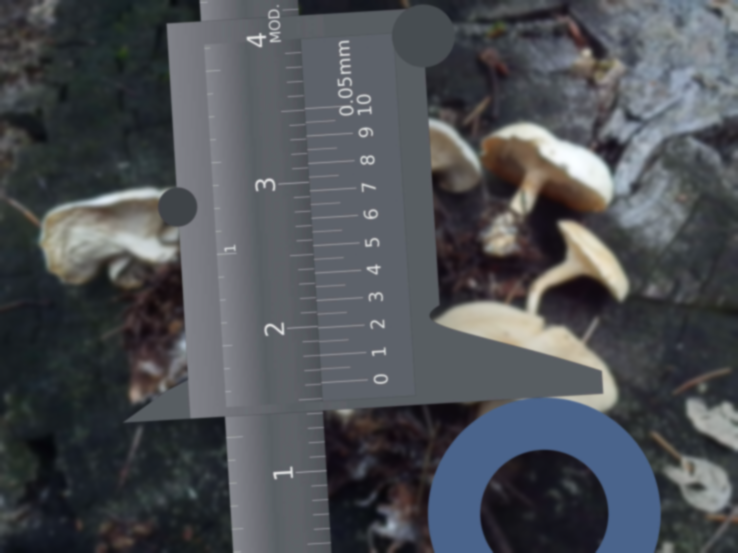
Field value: 16.1 mm
